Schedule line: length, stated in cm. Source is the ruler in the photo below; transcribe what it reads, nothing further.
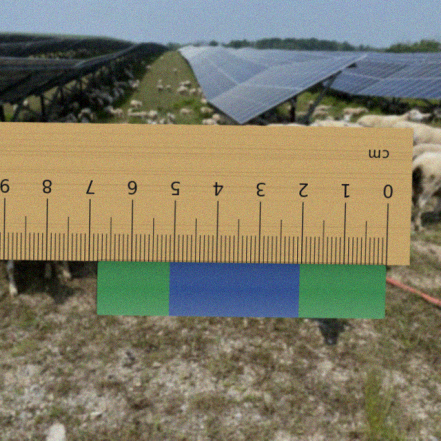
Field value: 6.8 cm
